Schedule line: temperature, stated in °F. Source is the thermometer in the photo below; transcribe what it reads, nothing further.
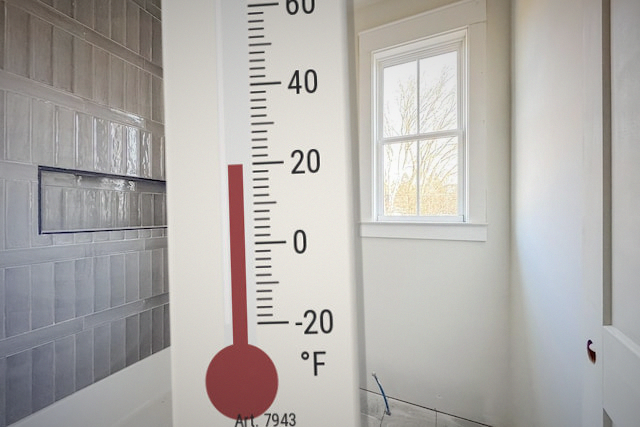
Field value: 20 °F
